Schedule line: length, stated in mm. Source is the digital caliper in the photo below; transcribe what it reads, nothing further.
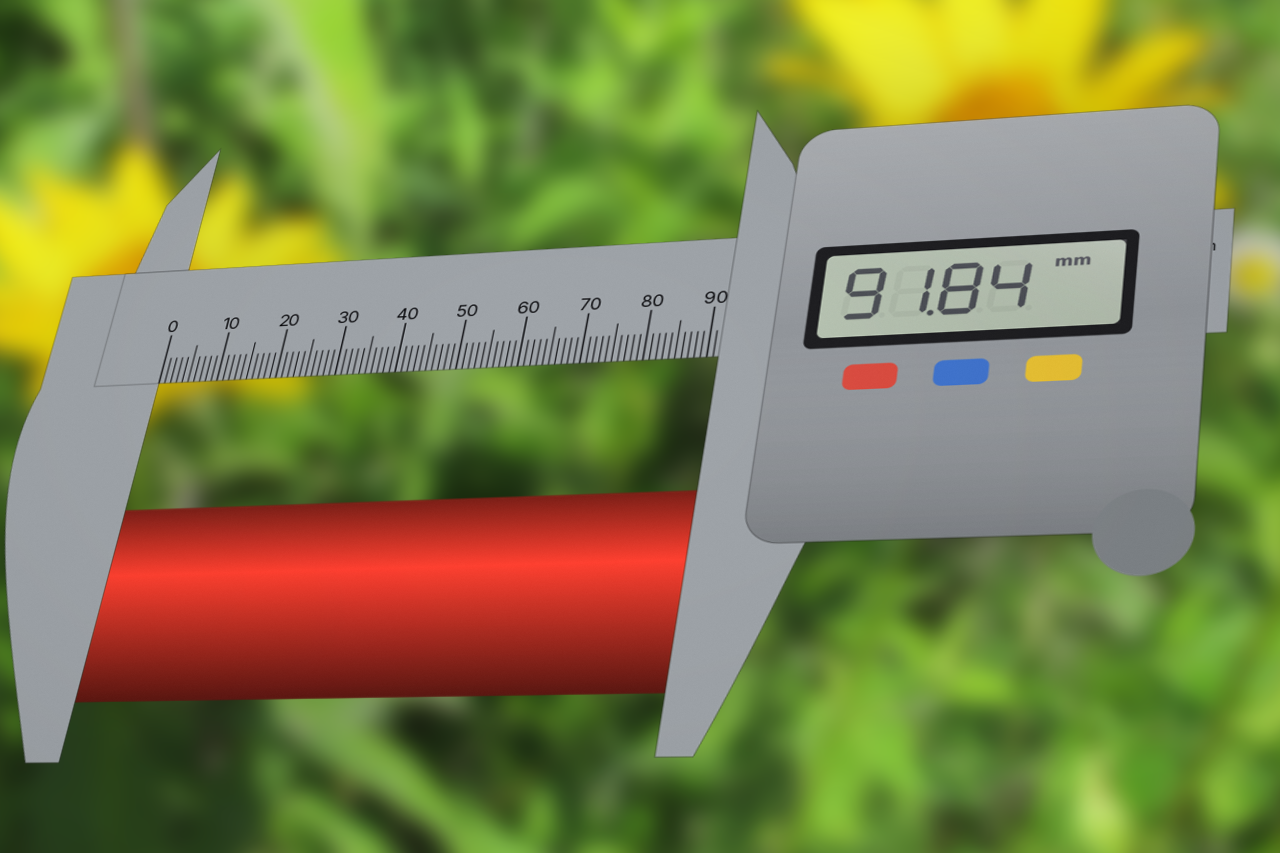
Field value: 91.84 mm
